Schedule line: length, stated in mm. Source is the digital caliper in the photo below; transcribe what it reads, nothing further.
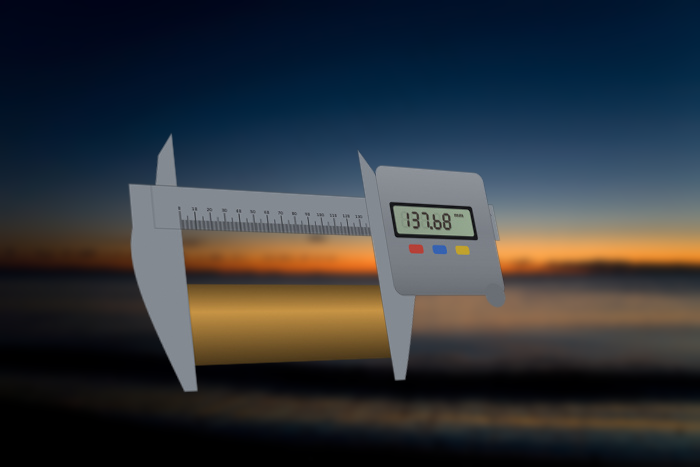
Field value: 137.68 mm
